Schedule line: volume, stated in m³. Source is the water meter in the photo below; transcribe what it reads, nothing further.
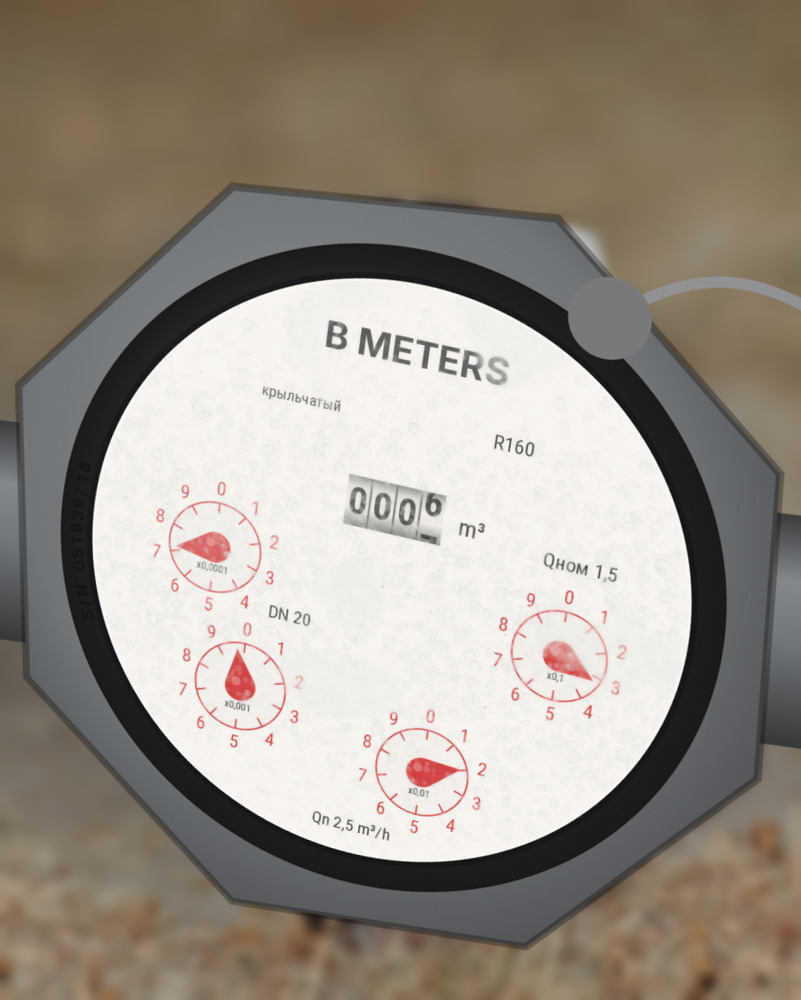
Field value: 6.3197 m³
